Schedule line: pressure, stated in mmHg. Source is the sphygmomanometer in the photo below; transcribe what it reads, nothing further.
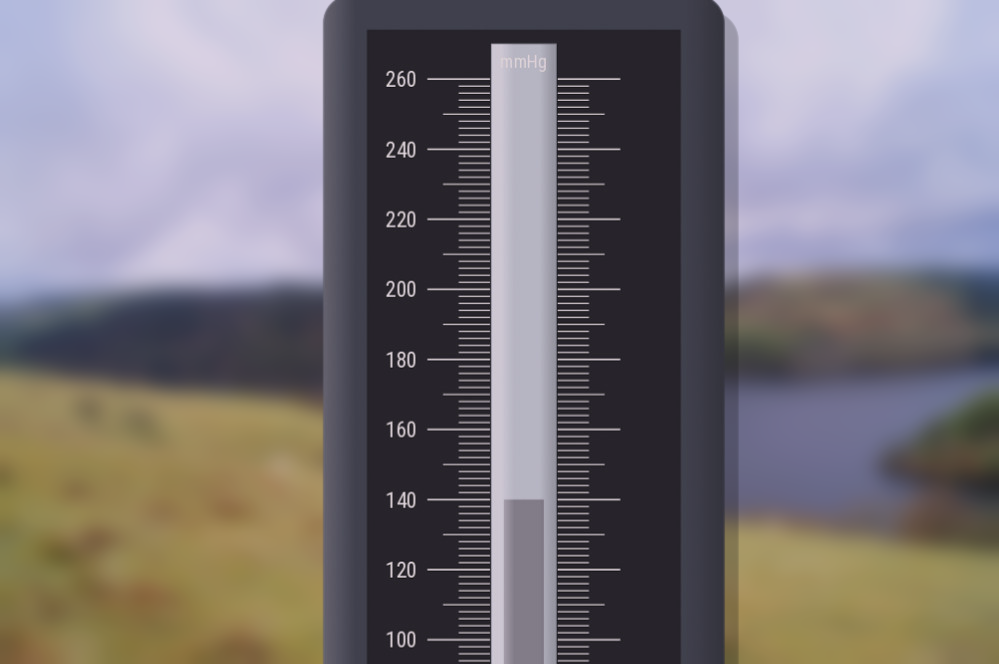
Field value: 140 mmHg
